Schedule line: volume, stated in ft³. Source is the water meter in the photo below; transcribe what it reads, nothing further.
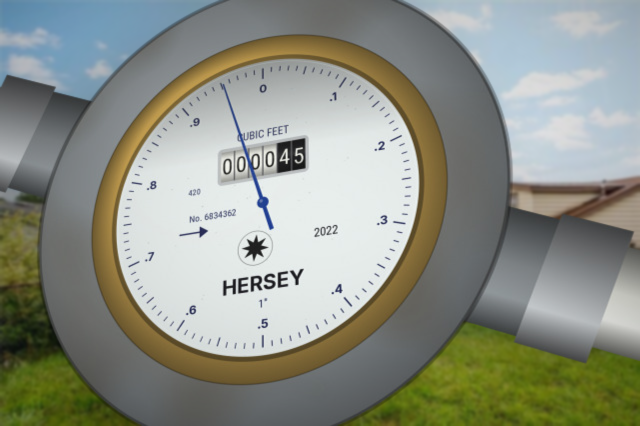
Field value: 44.95 ft³
